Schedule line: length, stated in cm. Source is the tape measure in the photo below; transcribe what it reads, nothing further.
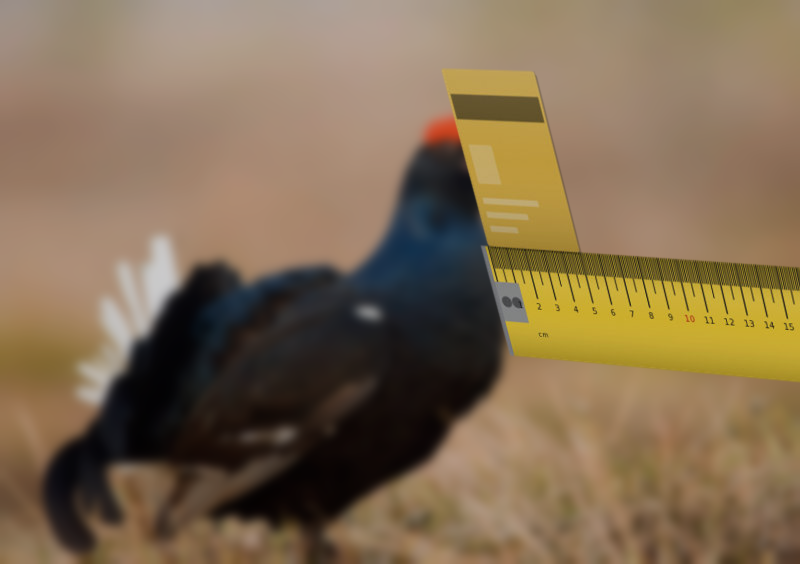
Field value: 5 cm
